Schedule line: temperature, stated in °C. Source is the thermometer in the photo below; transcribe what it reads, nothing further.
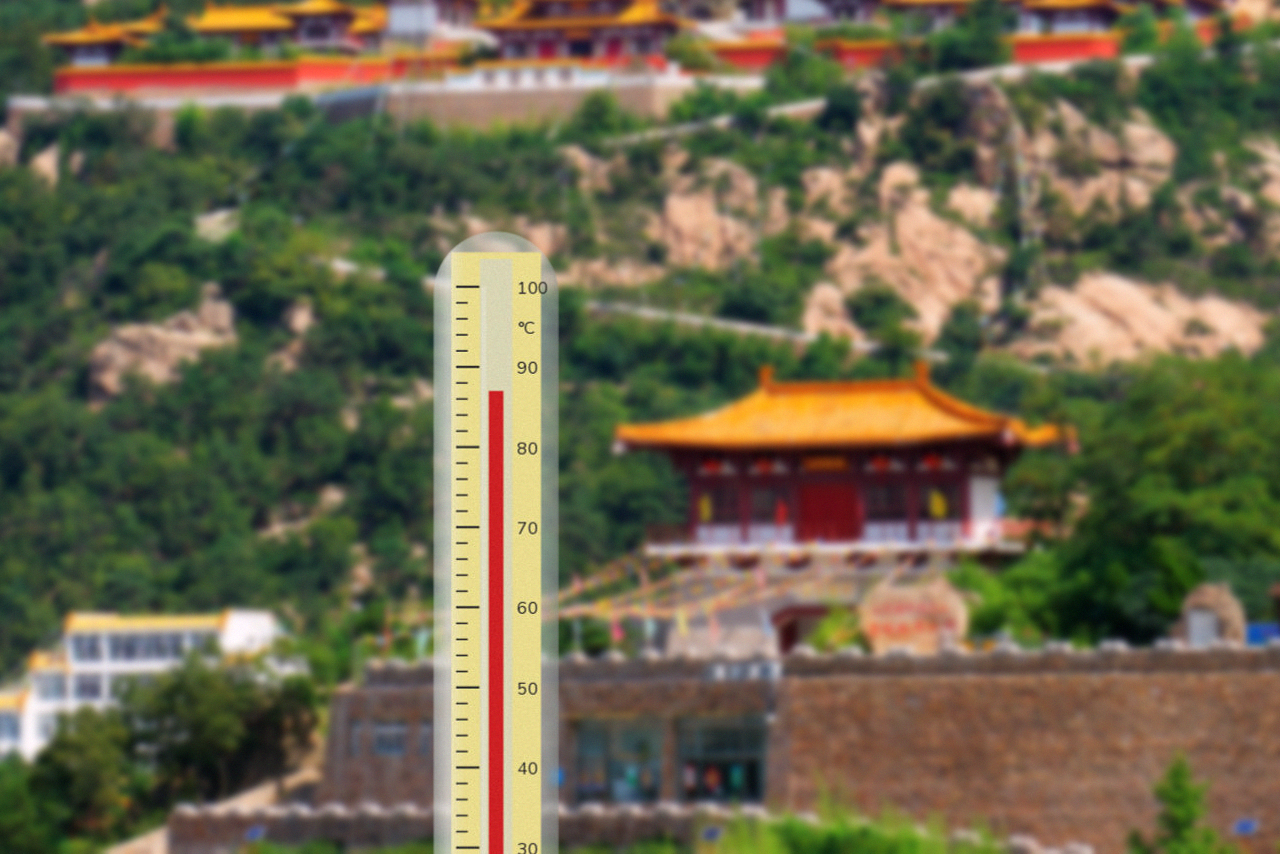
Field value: 87 °C
